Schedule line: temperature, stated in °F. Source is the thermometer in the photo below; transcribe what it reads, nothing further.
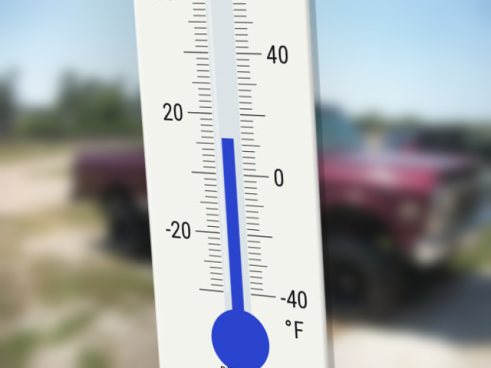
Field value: 12 °F
